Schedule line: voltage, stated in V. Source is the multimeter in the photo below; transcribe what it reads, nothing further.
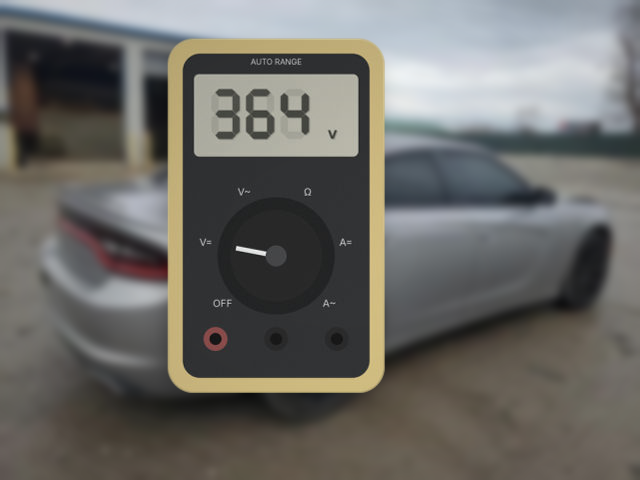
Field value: 364 V
